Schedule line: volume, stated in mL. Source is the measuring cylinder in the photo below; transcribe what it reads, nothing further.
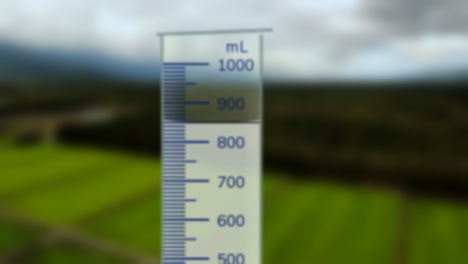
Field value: 850 mL
